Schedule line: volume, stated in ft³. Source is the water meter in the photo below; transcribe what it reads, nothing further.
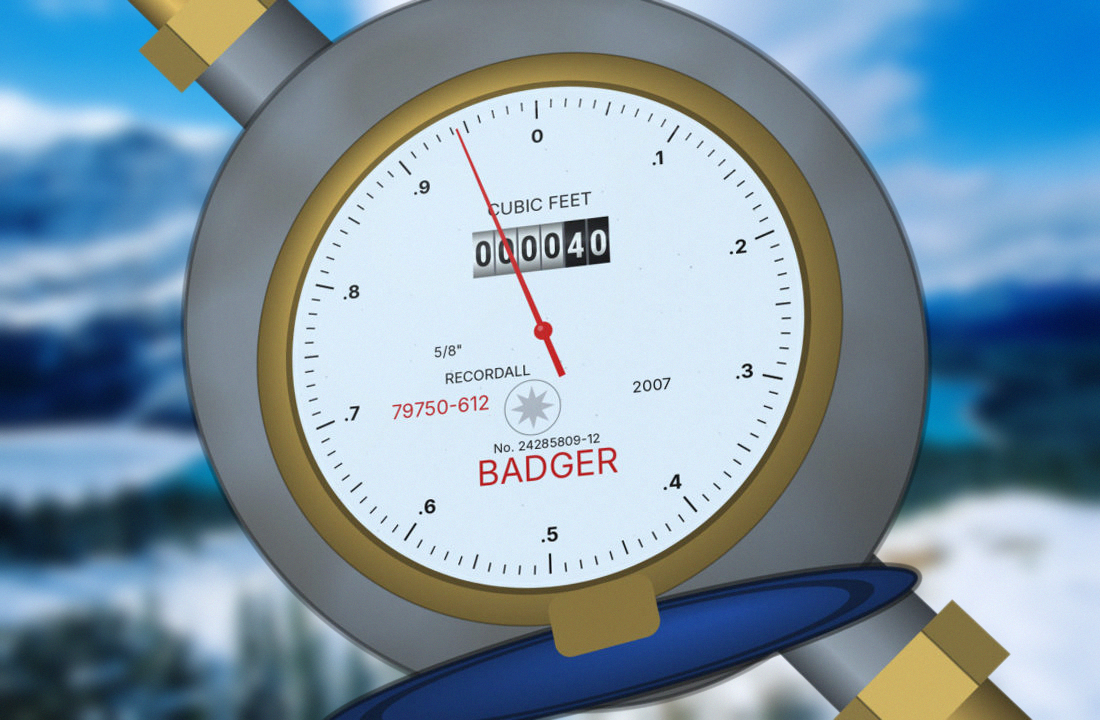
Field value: 39.94 ft³
